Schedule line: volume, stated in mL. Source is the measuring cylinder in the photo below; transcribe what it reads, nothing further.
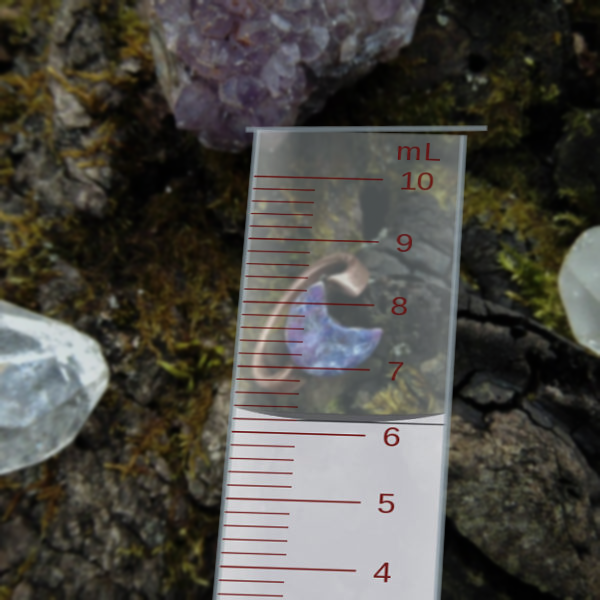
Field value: 6.2 mL
